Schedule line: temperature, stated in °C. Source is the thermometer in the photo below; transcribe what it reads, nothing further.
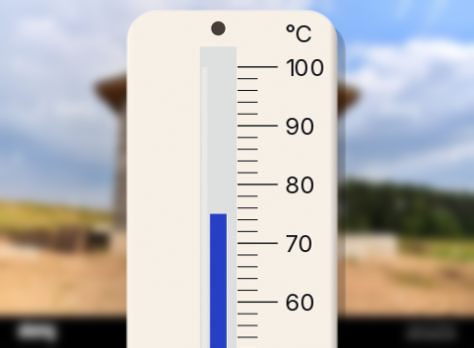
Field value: 75 °C
